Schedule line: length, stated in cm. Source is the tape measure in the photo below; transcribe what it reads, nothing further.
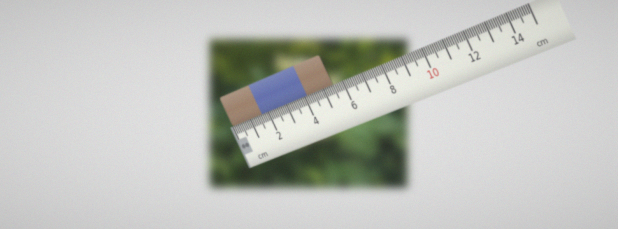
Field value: 5.5 cm
